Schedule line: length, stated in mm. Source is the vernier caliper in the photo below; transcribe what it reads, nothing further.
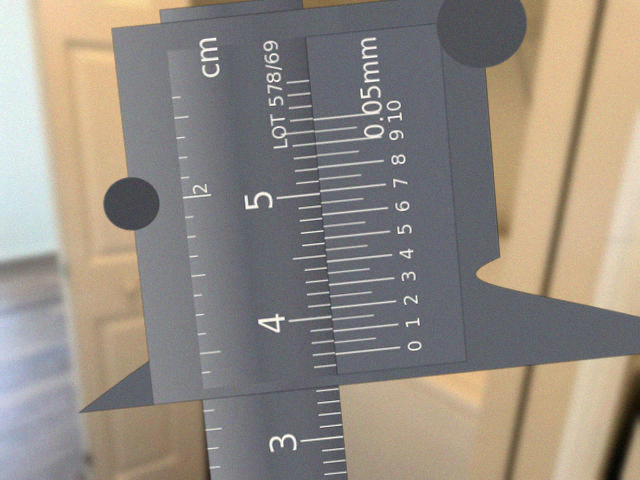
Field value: 36.9 mm
